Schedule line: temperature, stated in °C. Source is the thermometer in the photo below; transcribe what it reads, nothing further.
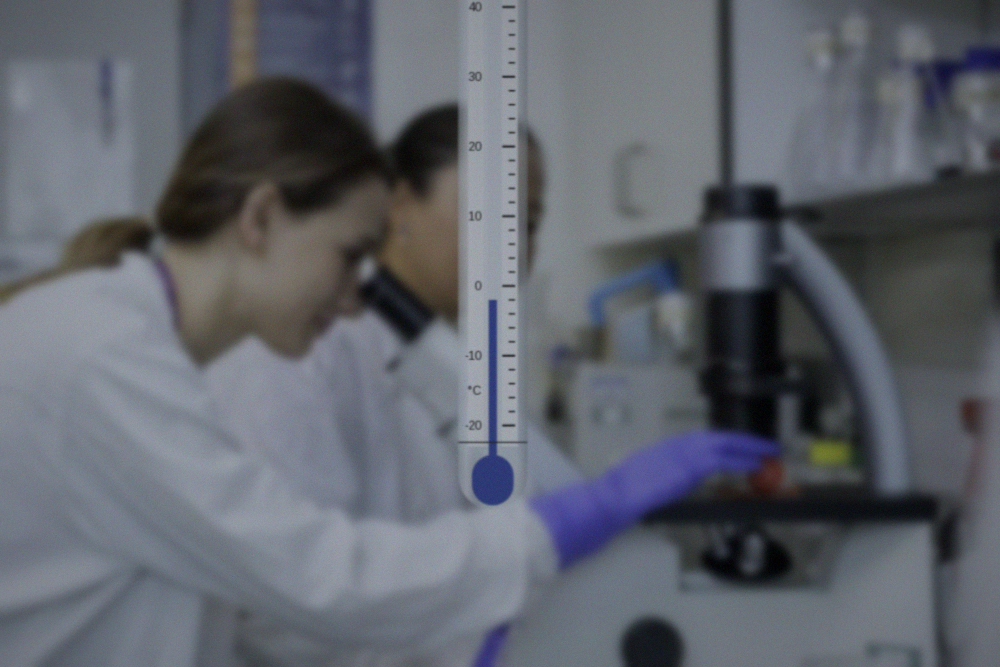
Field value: -2 °C
